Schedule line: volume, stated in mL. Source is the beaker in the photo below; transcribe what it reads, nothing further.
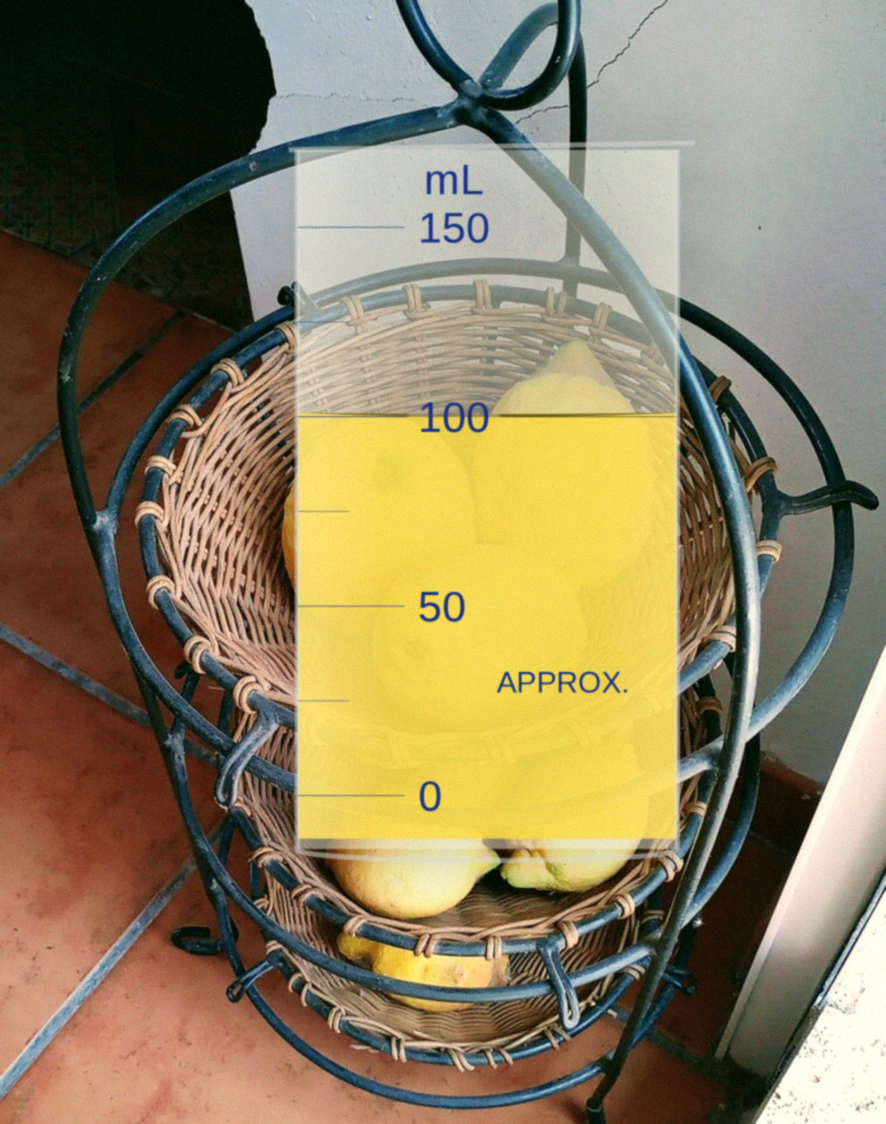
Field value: 100 mL
